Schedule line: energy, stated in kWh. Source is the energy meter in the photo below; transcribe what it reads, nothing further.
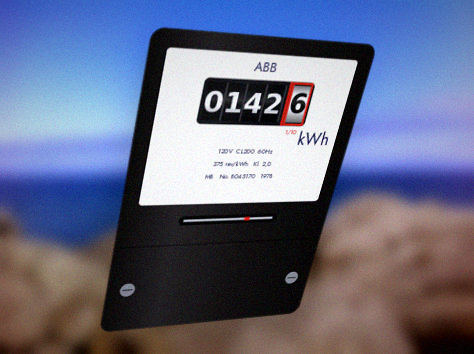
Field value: 142.6 kWh
